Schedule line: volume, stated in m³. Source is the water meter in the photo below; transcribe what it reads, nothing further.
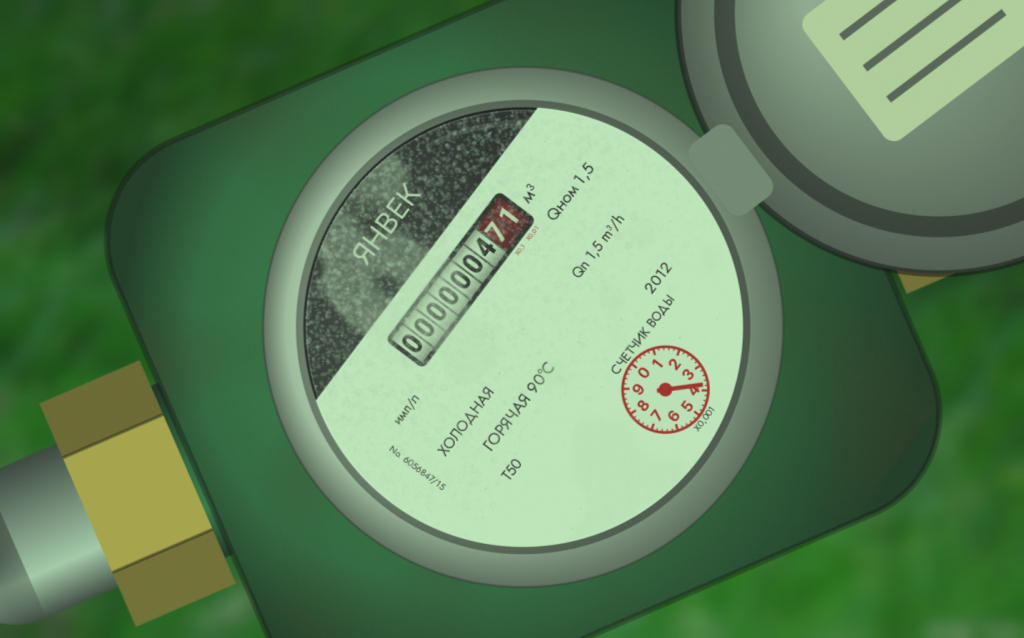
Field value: 4.713 m³
